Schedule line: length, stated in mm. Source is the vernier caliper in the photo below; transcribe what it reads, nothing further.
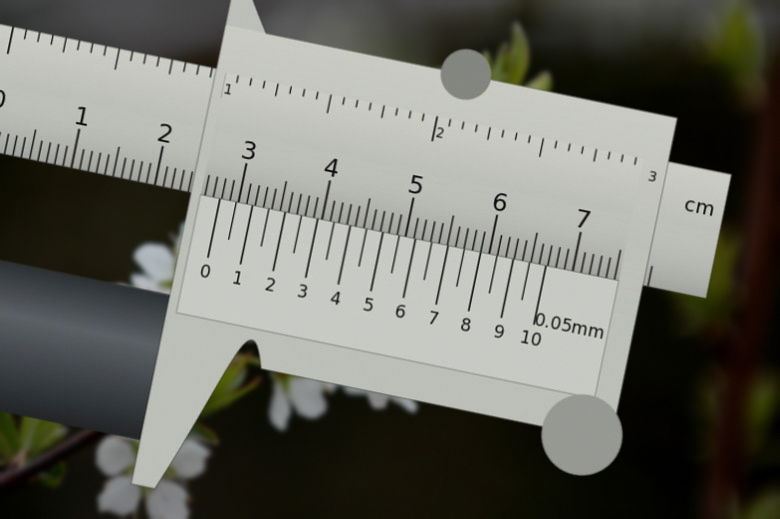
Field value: 27.8 mm
